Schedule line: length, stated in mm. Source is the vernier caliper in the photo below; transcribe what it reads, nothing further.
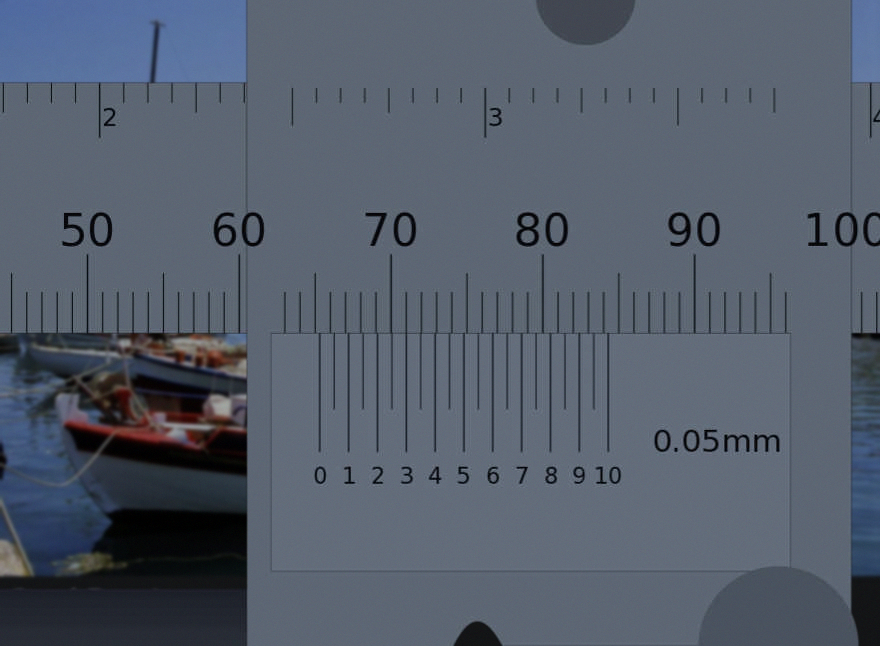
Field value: 65.3 mm
